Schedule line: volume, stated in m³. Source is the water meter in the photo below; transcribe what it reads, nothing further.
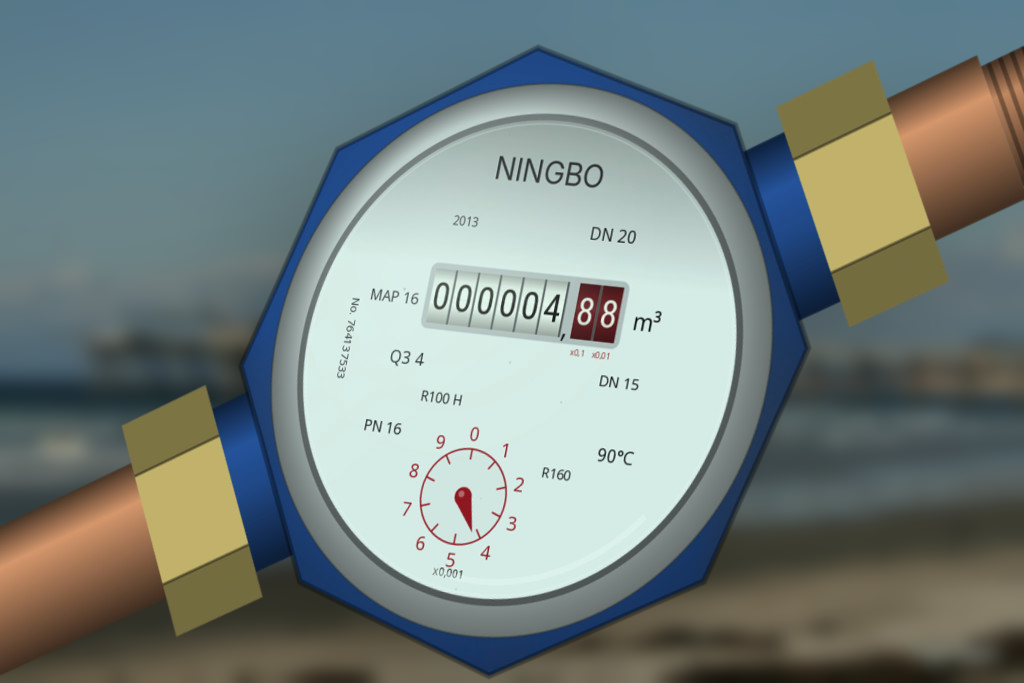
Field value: 4.884 m³
